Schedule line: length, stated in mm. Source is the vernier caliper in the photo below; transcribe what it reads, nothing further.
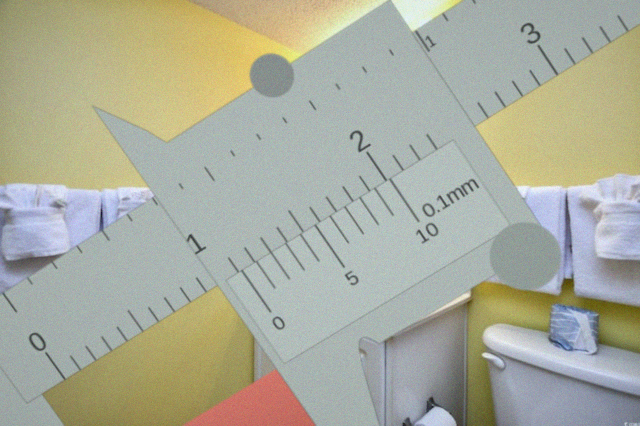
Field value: 11.2 mm
